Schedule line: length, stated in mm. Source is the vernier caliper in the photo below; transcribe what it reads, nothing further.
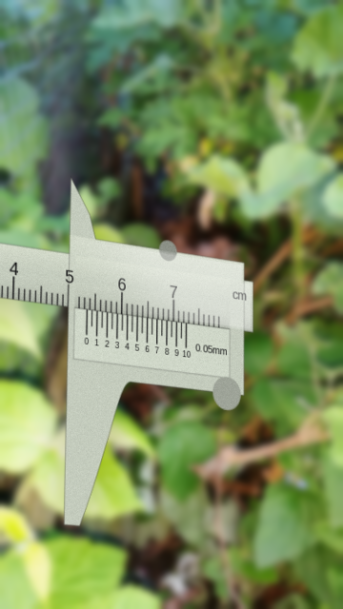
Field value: 53.5 mm
